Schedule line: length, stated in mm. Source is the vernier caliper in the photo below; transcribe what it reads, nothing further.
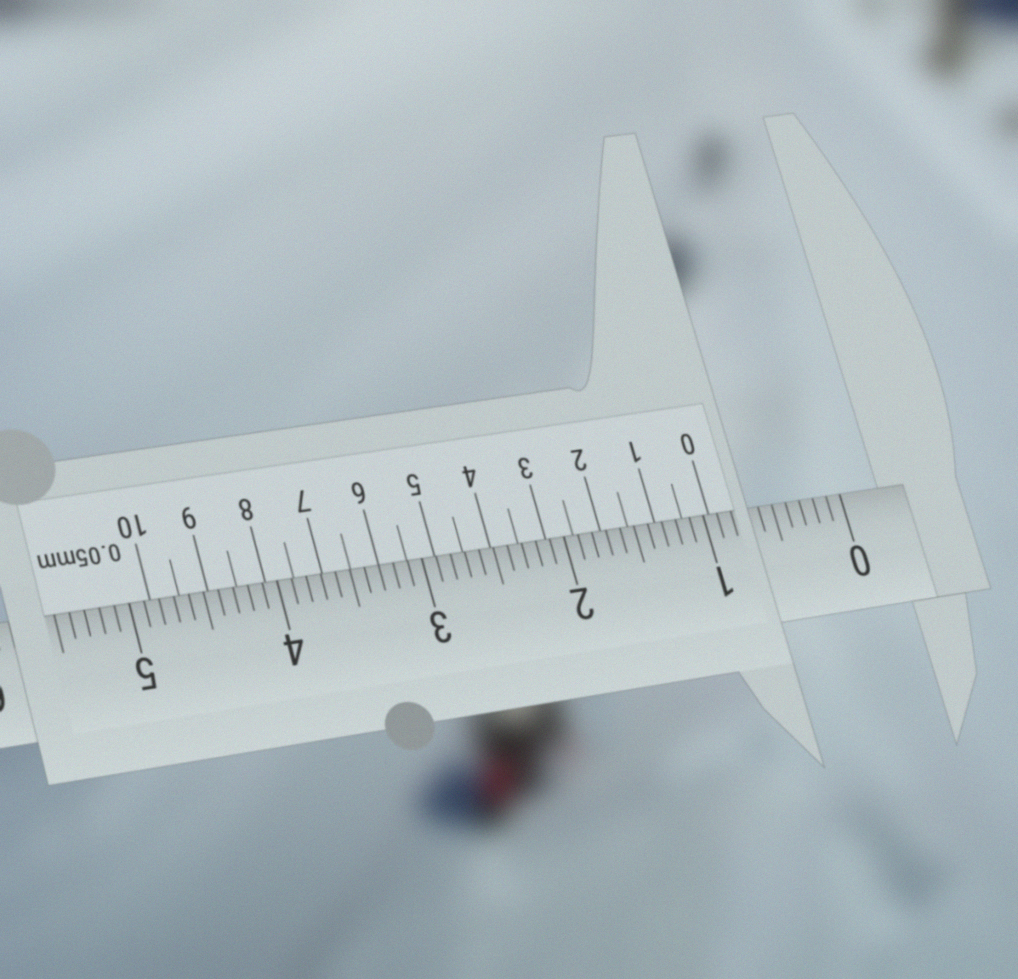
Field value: 9.6 mm
